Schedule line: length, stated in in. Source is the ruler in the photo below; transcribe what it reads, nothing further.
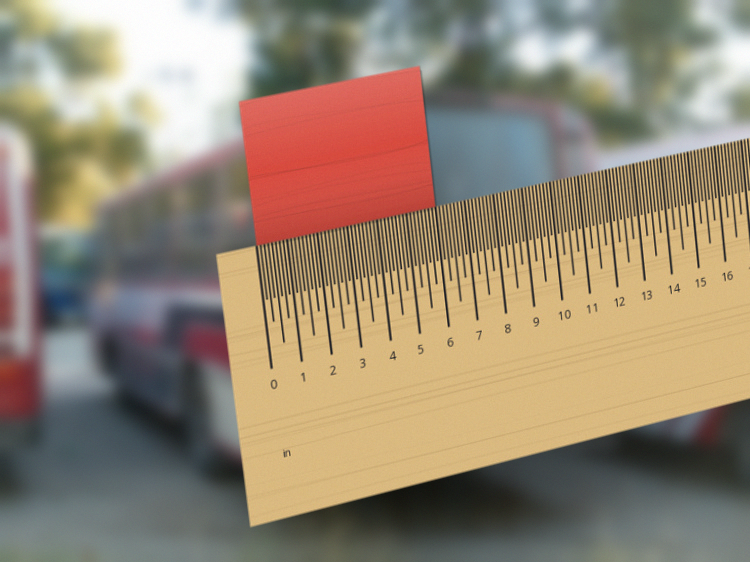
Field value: 6 in
